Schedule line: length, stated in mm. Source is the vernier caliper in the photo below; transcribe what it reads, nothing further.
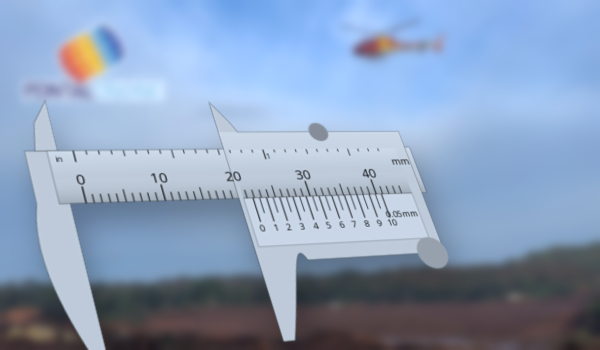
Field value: 21.8 mm
